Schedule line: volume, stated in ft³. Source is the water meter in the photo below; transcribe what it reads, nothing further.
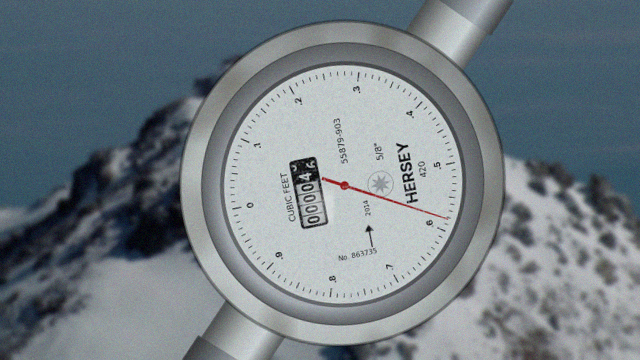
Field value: 45.58 ft³
